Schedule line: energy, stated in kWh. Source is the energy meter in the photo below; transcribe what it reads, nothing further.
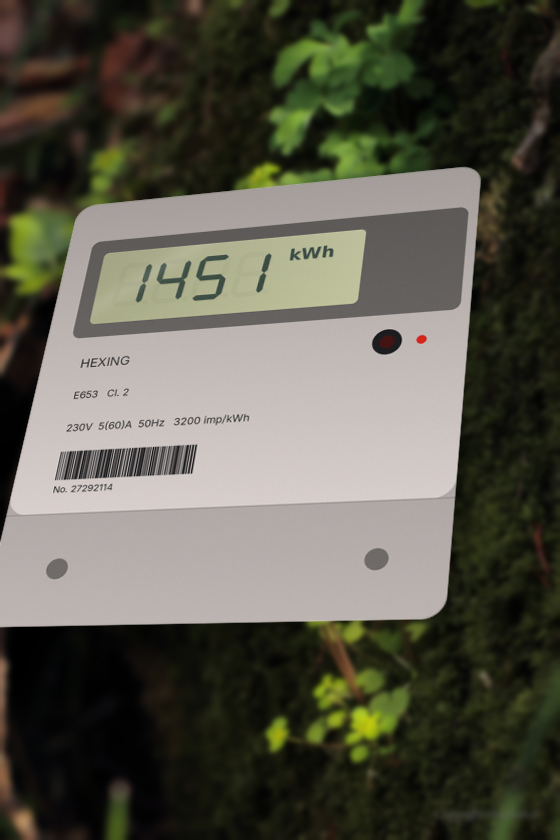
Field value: 1451 kWh
